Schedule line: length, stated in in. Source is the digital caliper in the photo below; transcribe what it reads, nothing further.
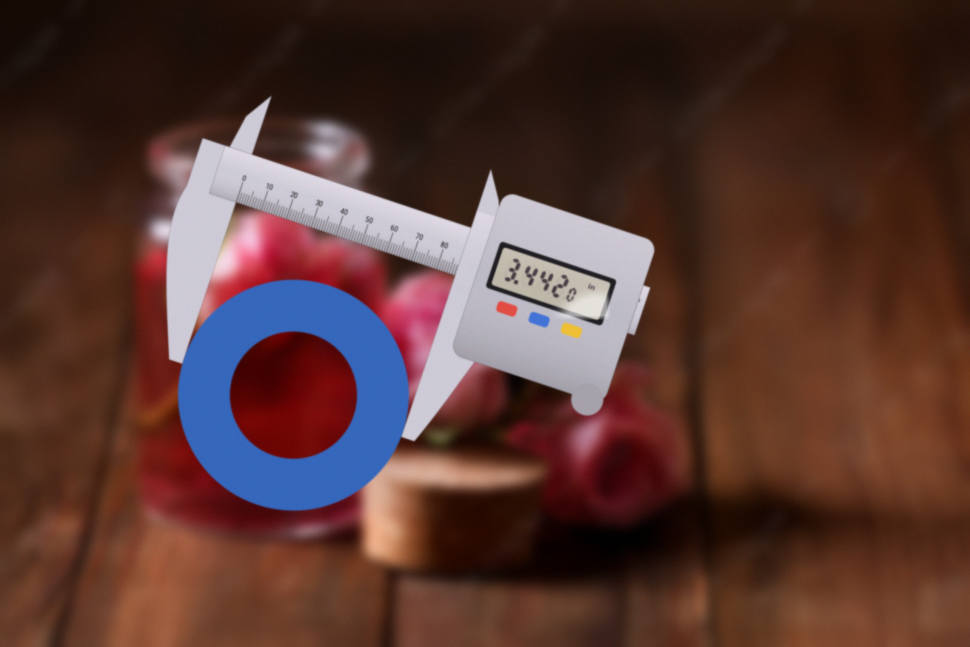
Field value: 3.4420 in
